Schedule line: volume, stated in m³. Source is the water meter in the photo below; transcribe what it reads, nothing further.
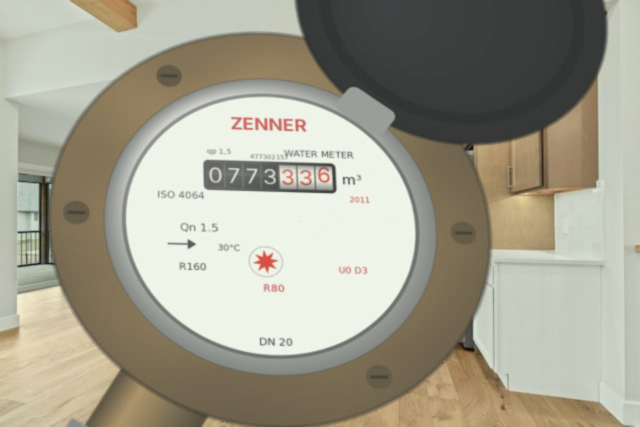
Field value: 773.336 m³
